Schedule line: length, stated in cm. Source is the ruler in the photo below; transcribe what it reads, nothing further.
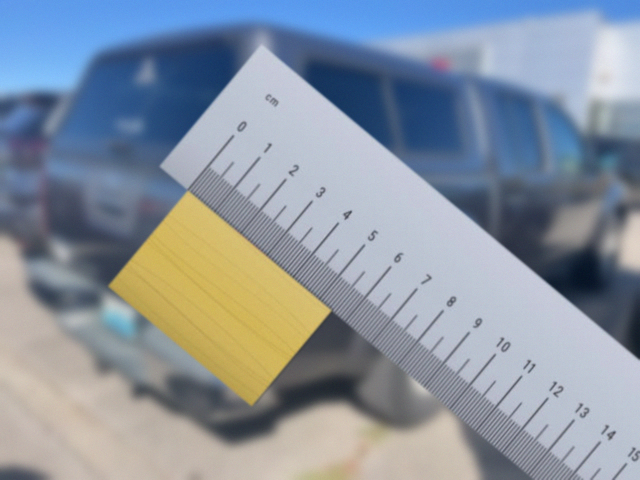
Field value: 5.5 cm
